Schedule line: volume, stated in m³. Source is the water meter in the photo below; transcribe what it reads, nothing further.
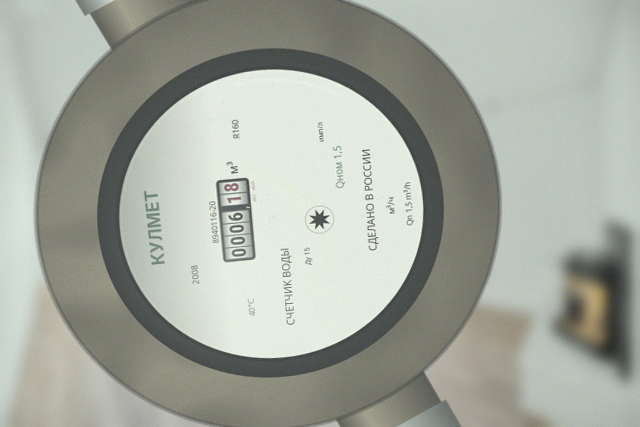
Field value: 6.18 m³
